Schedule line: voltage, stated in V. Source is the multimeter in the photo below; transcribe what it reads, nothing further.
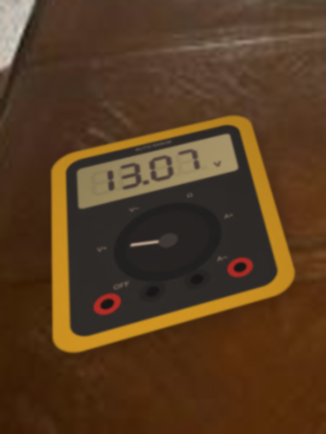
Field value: 13.07 V
